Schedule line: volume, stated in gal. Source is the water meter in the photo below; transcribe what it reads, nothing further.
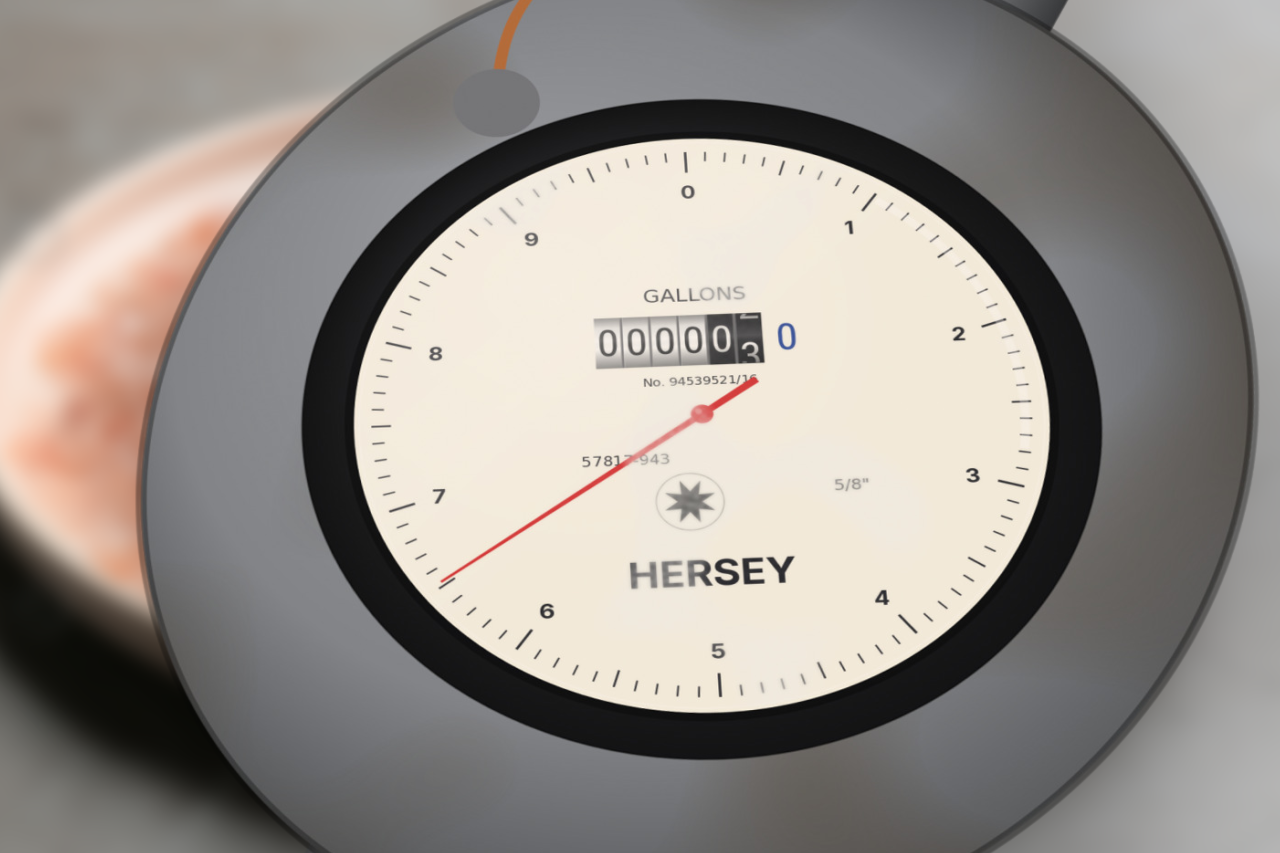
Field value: 26.5 gal
